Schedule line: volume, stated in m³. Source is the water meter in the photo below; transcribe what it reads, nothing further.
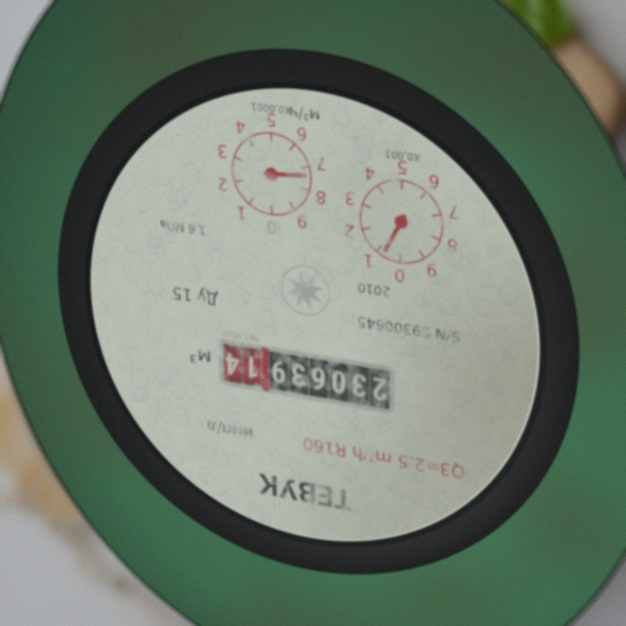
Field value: 230639.1407 m³
